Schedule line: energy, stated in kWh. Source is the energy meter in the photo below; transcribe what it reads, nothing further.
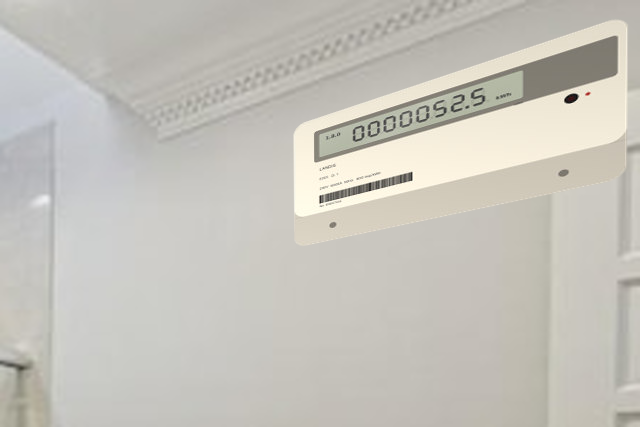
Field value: 52.5 kWh
